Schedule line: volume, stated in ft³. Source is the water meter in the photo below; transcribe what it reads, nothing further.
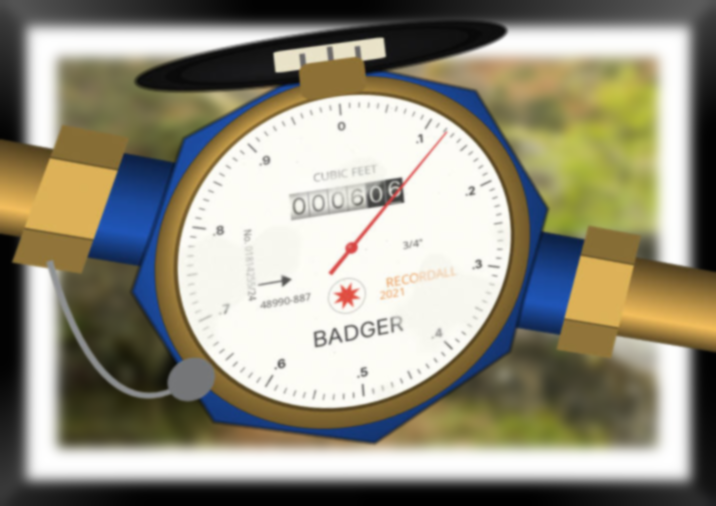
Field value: 606.12 ft³
